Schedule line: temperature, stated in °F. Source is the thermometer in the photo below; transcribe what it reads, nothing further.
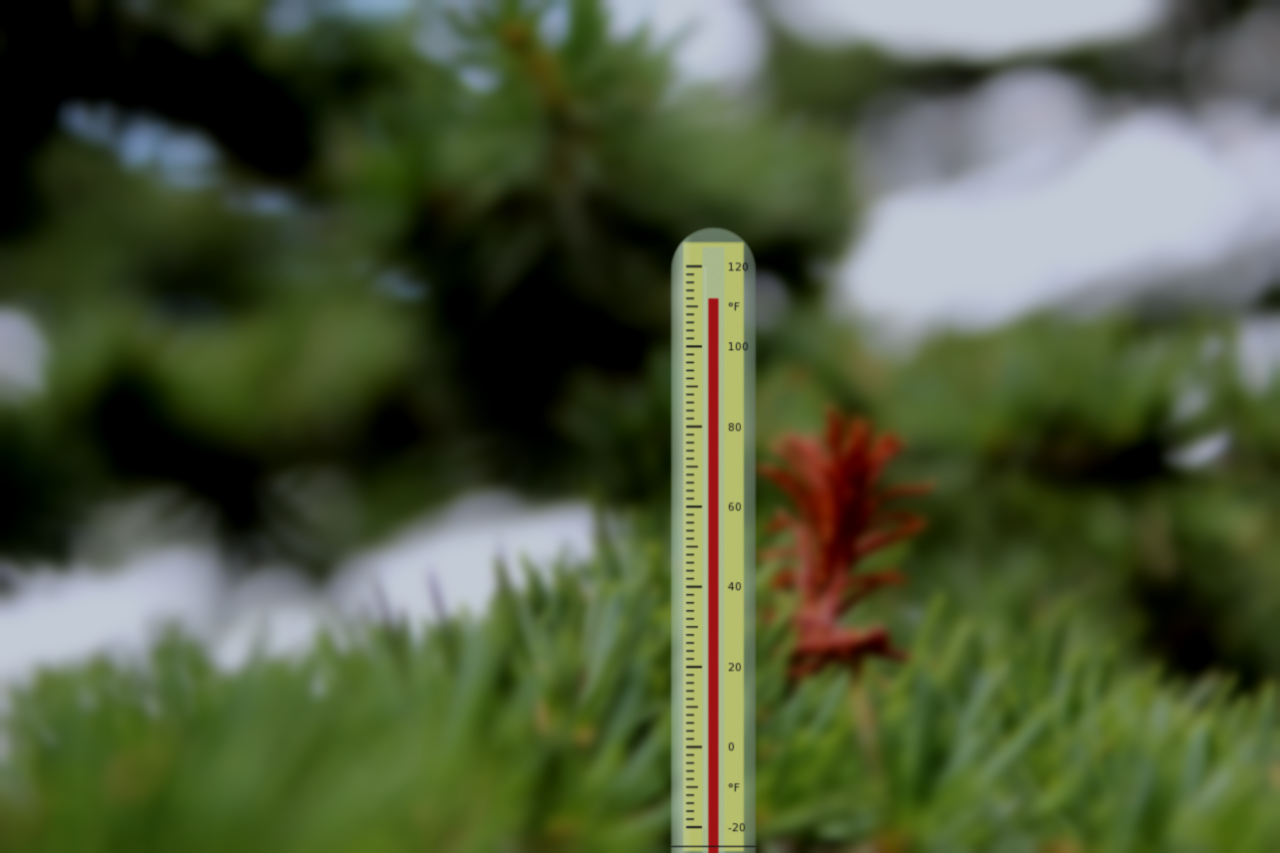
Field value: 112 °F
